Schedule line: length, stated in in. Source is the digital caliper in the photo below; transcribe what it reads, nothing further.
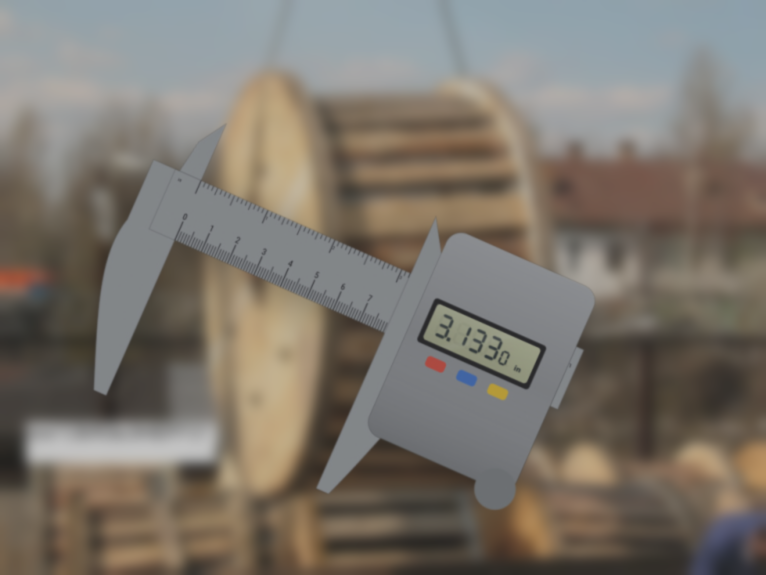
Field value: 3.1330 in
